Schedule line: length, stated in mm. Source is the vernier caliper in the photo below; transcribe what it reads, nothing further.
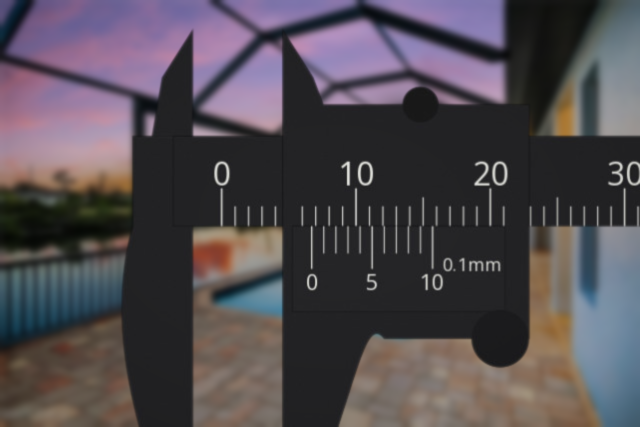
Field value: 6.7 mm
